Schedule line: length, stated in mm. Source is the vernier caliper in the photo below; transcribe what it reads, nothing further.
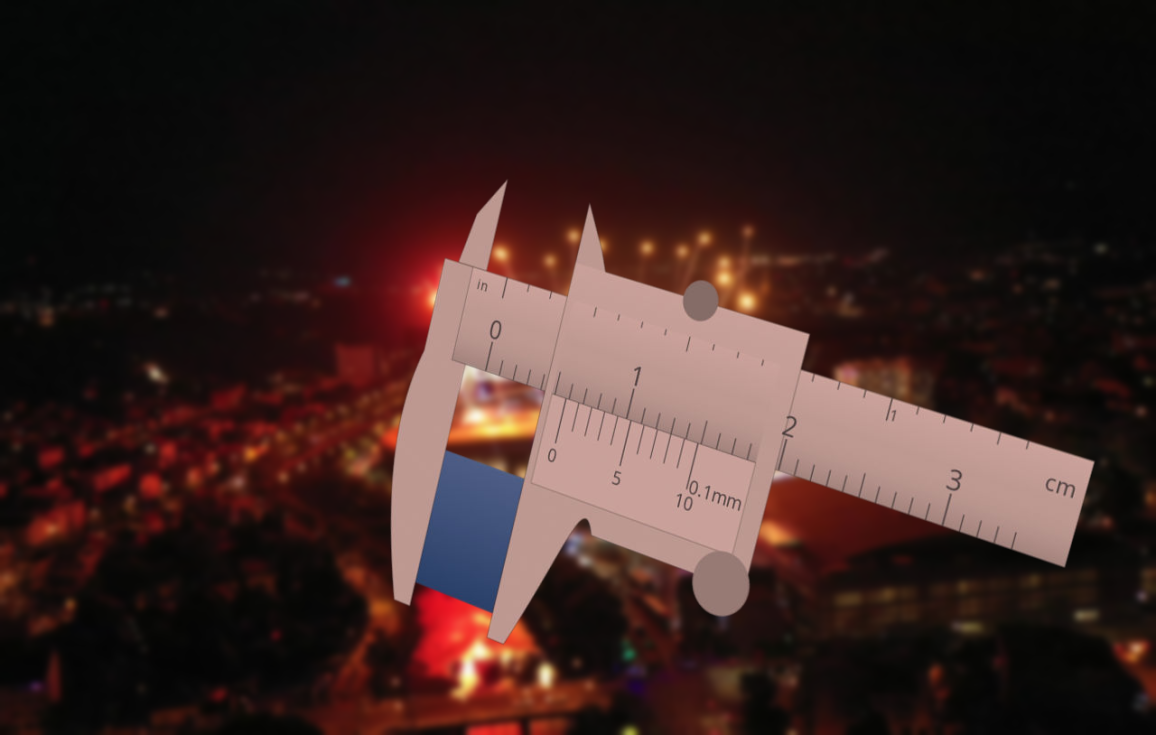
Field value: 5.8 mm
